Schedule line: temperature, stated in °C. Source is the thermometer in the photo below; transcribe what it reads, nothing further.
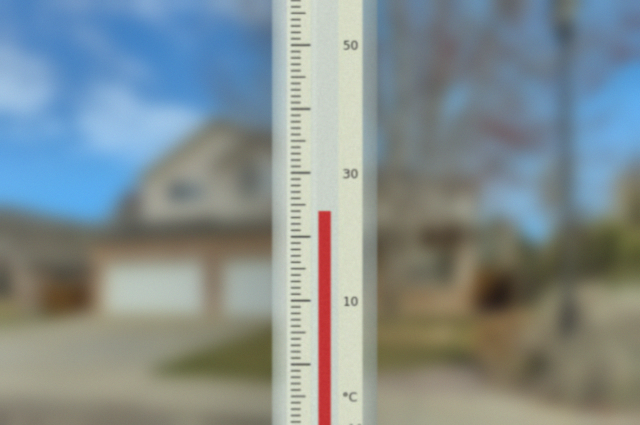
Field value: 24 °C
